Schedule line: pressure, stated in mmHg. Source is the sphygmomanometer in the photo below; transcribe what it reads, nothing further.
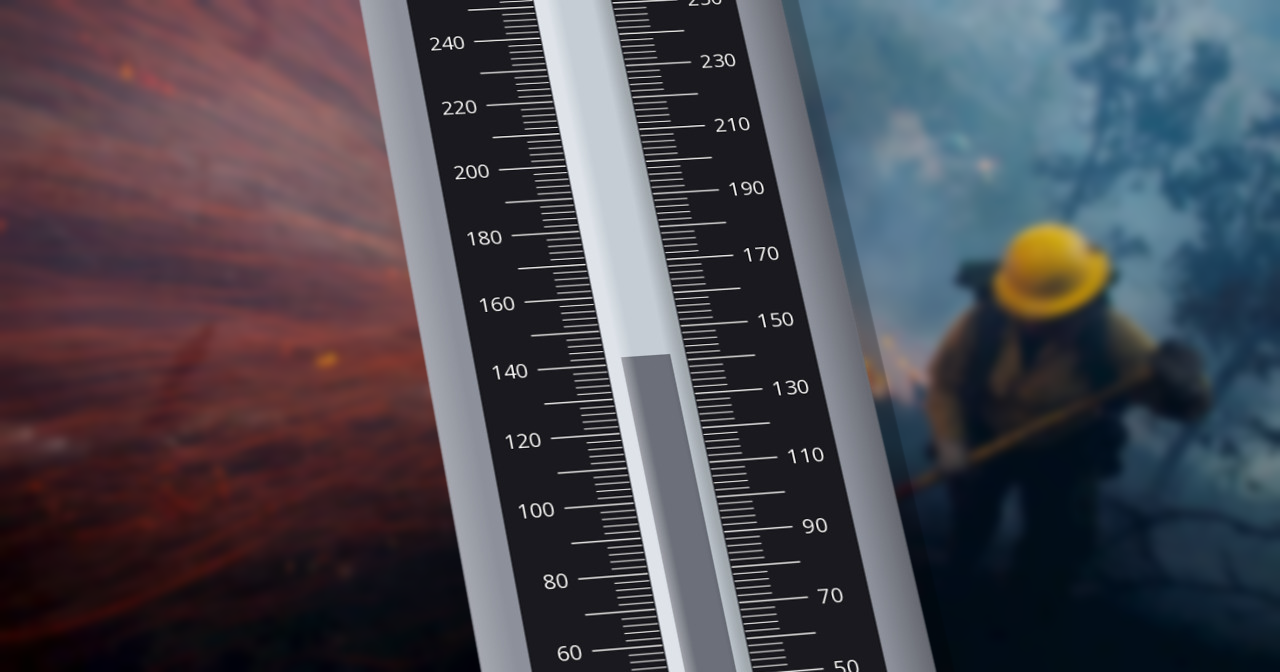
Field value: 142 mmHg
